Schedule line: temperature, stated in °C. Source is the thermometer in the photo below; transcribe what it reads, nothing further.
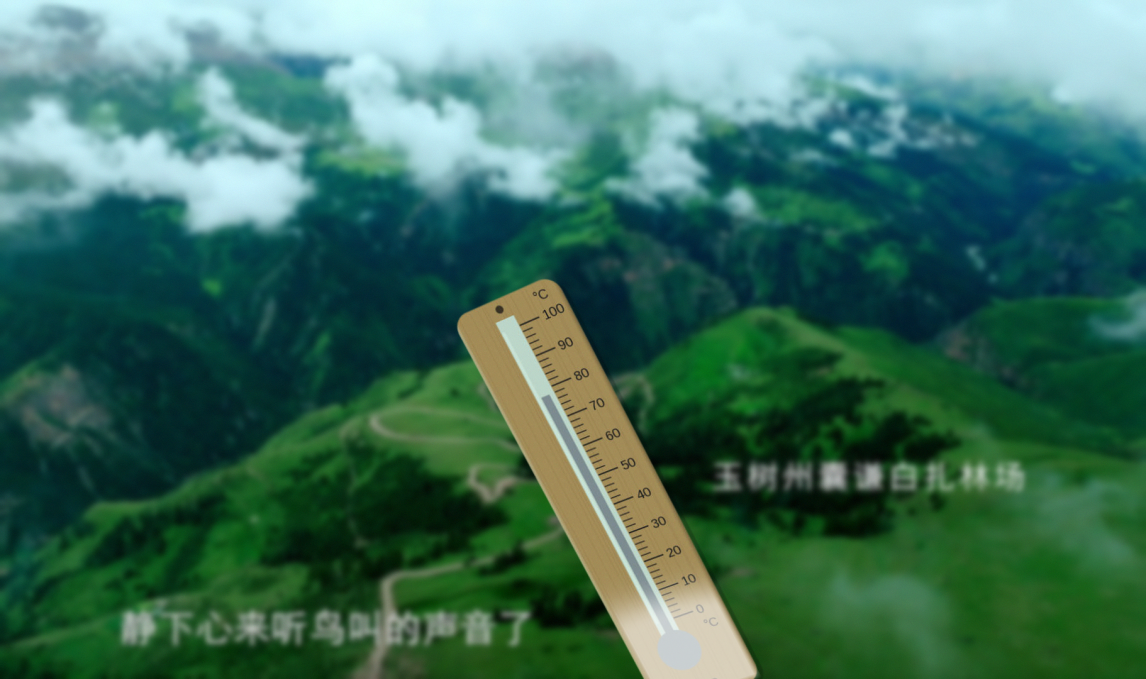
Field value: 78 °C
